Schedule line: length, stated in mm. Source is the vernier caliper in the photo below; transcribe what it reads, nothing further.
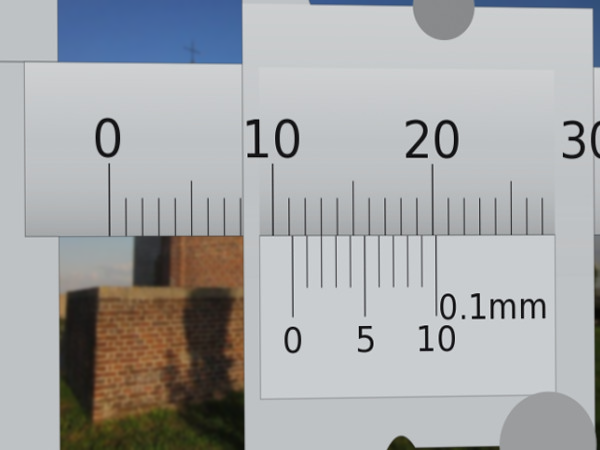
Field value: 11.2 mm
